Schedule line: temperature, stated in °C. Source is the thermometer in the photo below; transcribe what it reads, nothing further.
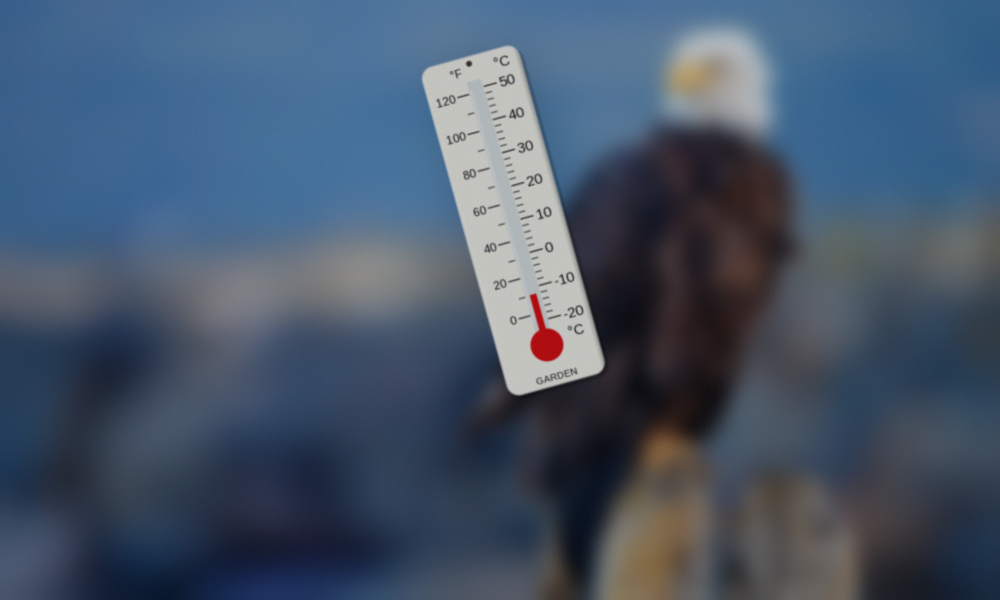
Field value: -12 °C
